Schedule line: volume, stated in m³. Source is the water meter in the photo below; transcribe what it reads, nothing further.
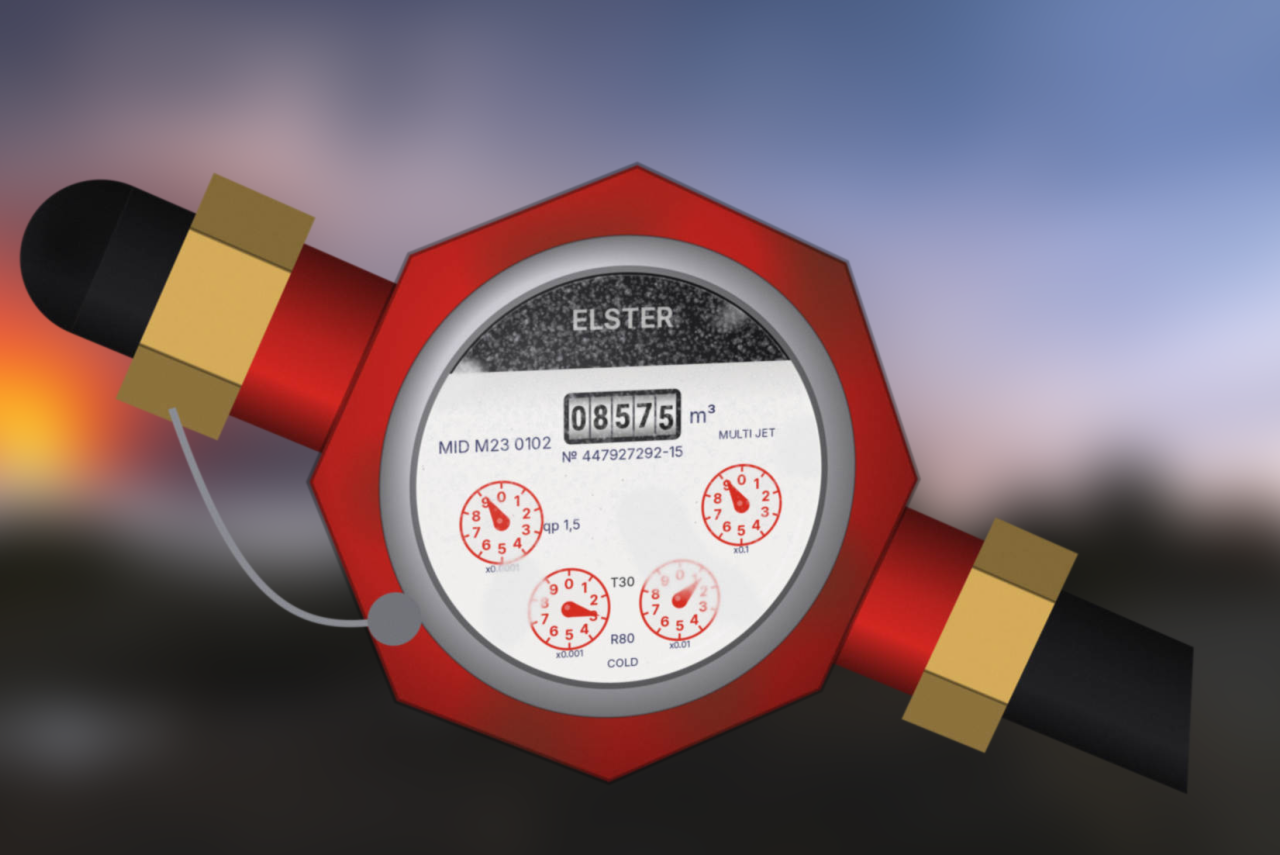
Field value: 8574.9129 m³
